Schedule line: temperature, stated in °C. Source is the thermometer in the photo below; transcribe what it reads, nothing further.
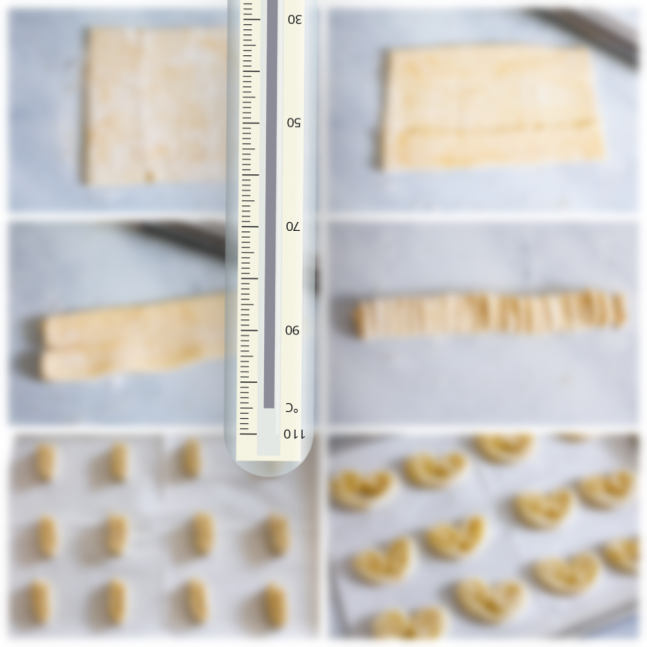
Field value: 105 °C
